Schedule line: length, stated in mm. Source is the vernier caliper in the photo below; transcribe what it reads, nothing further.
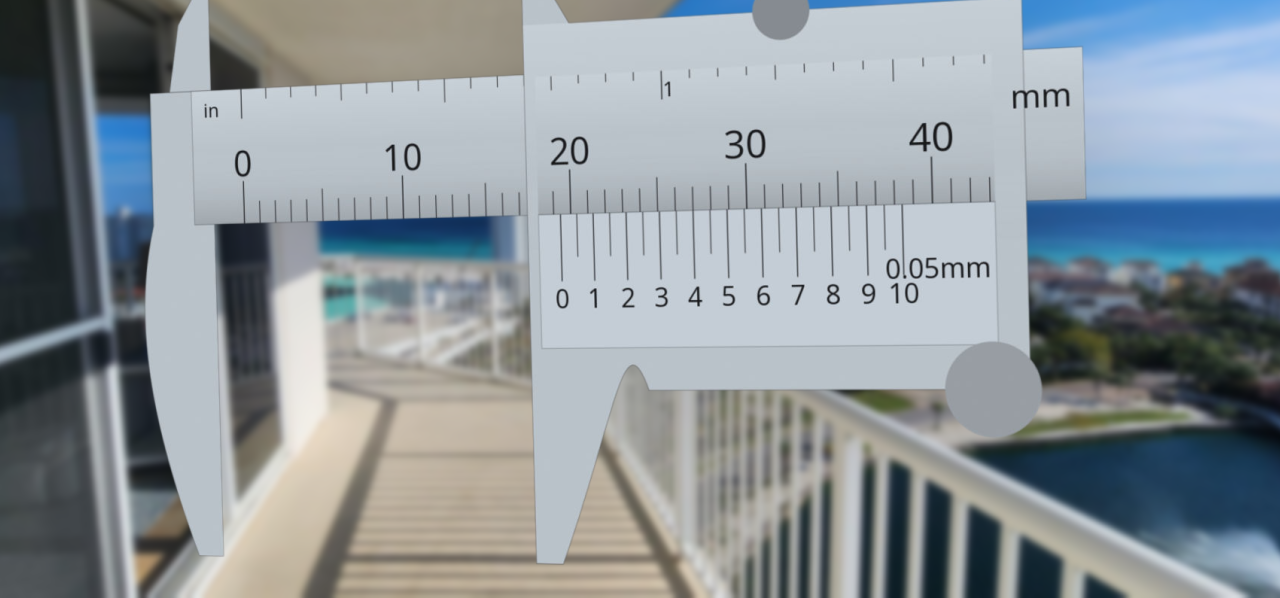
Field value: 19.4 mm
